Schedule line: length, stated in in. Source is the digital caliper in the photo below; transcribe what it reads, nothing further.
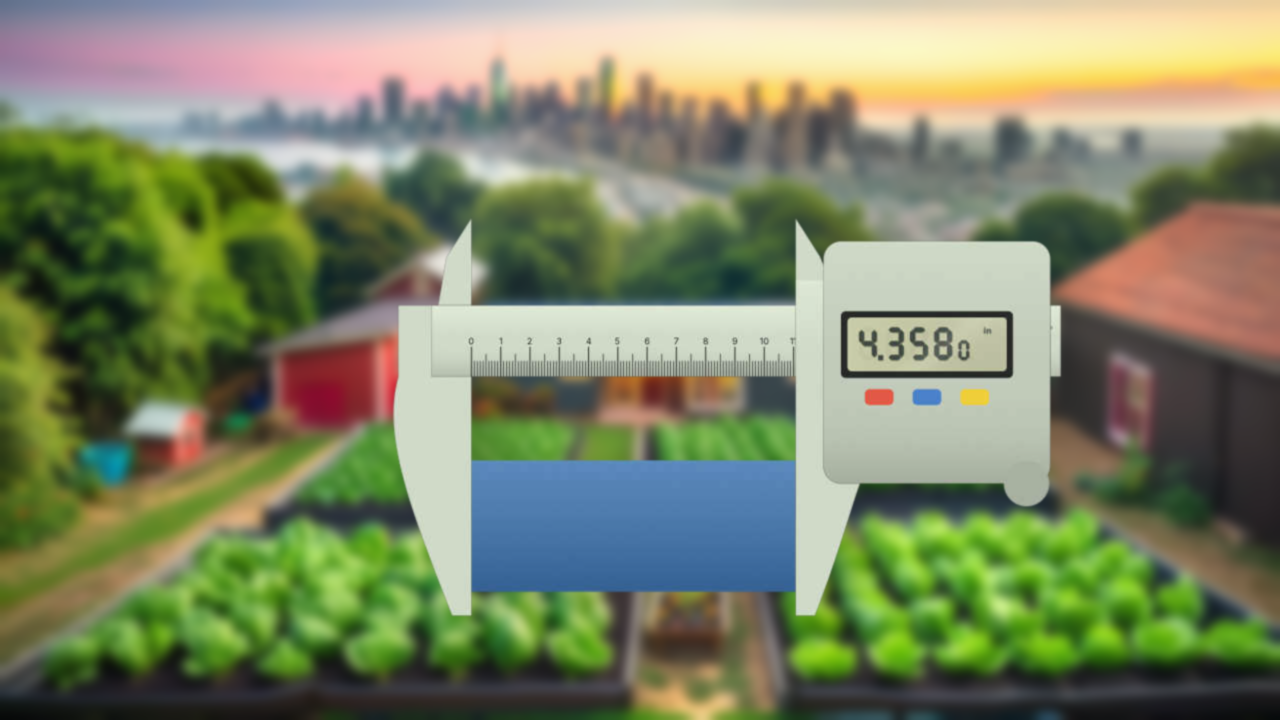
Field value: 4.3580 in
